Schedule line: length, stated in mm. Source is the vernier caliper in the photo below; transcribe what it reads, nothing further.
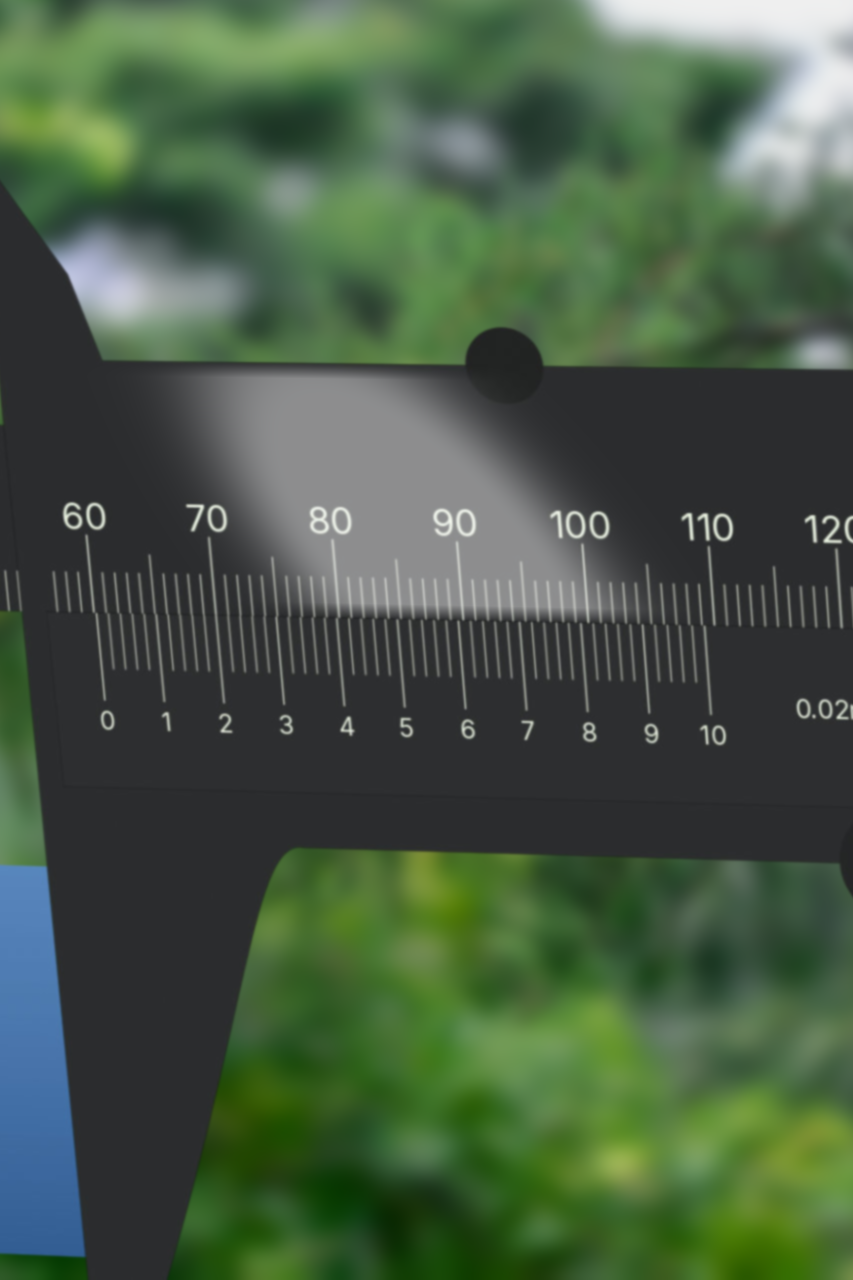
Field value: 60.2 mm
